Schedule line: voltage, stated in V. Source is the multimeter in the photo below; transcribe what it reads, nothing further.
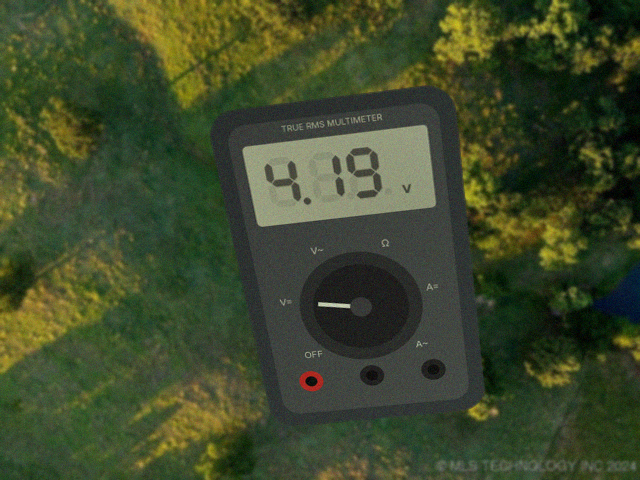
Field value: 4.19 V
